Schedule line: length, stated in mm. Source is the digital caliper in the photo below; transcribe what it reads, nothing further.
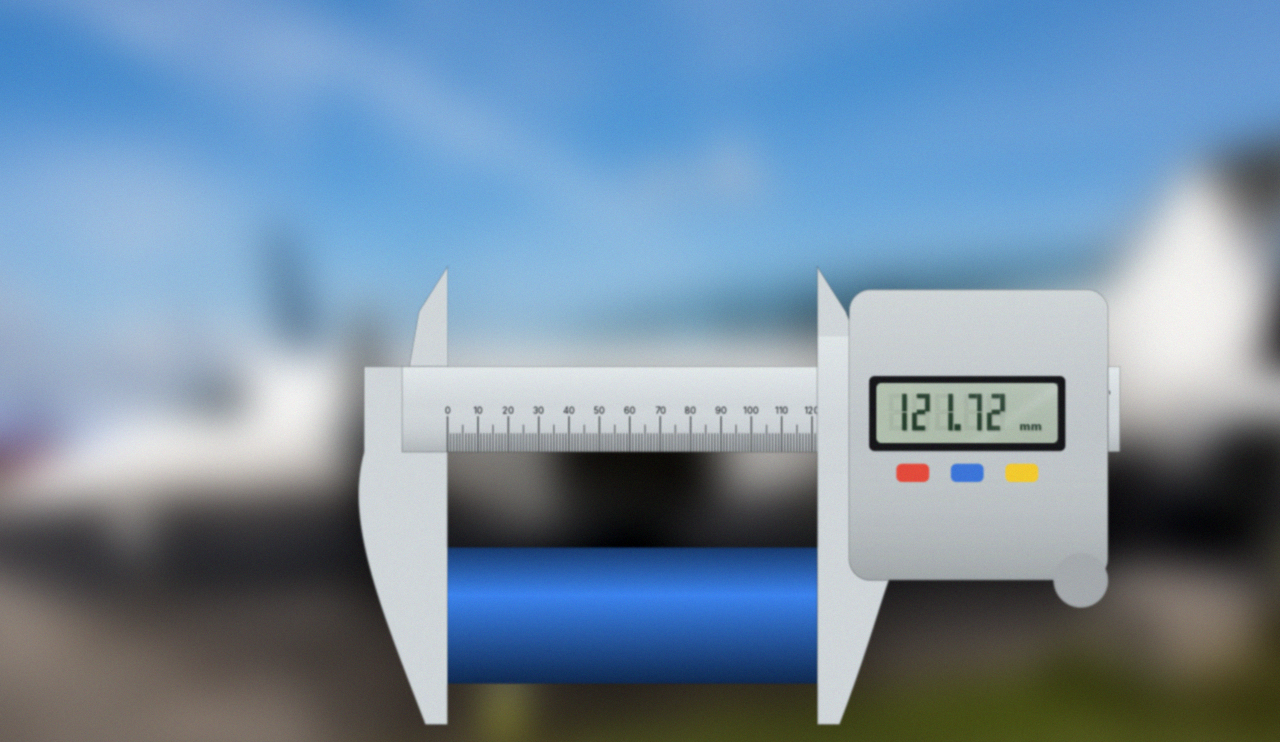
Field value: 121.72 mm
